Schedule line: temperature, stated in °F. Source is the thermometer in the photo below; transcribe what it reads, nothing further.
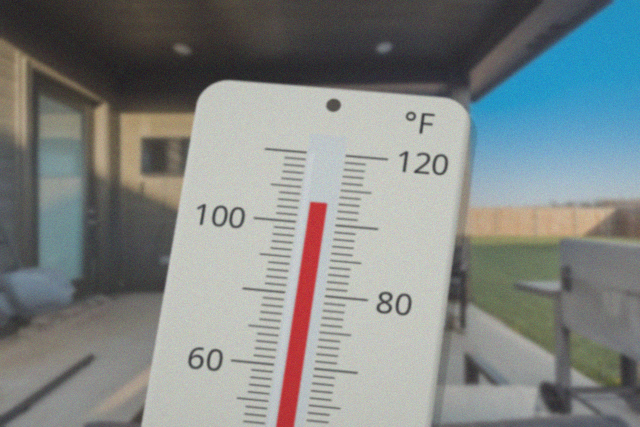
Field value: 106 °F
